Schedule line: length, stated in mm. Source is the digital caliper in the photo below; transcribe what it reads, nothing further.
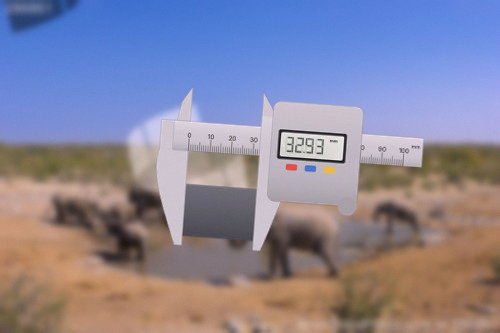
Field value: 32.93 mm
